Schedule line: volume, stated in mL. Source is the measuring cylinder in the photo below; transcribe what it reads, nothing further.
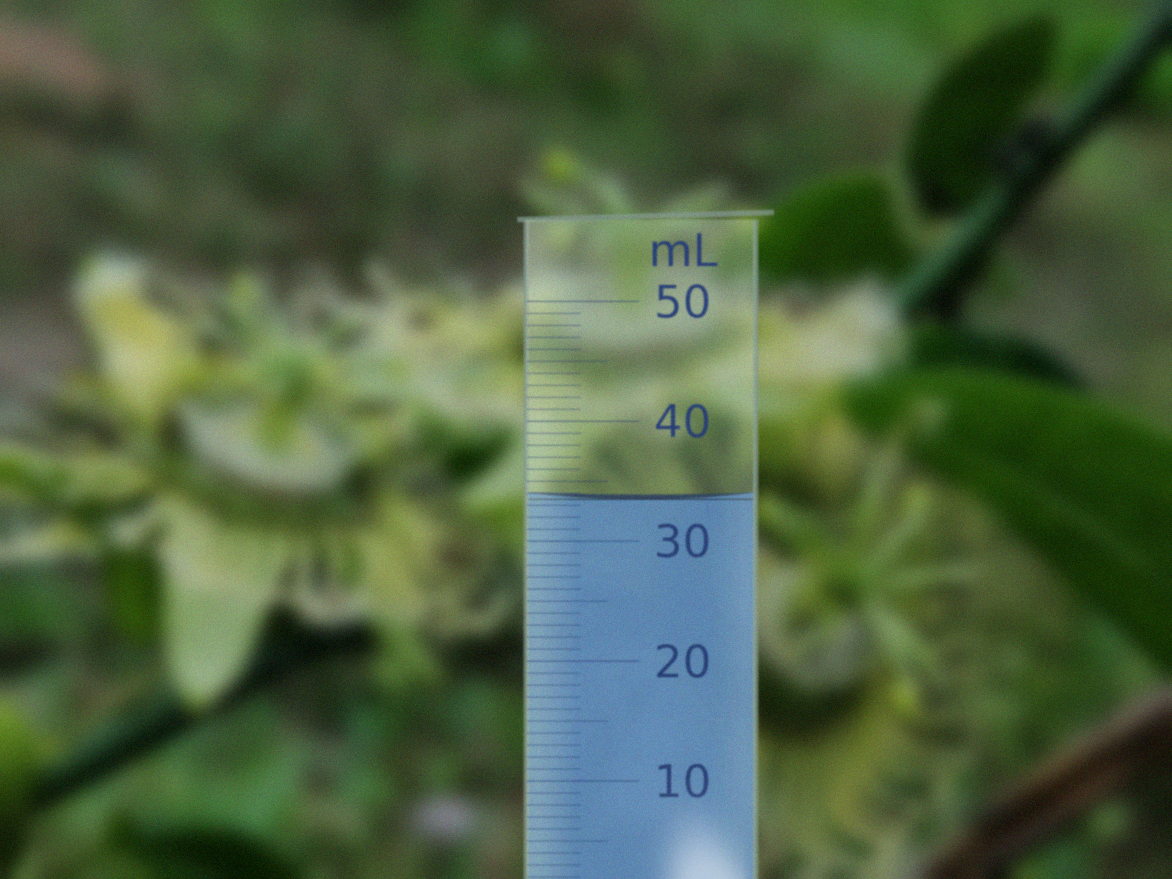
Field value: 33.5 mL
